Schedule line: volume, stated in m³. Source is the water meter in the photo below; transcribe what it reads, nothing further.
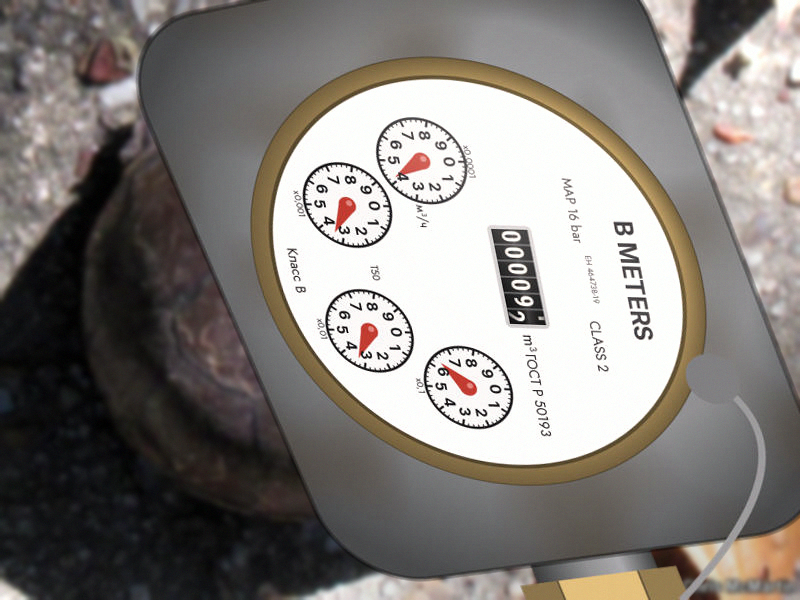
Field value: 91.6334 m³
